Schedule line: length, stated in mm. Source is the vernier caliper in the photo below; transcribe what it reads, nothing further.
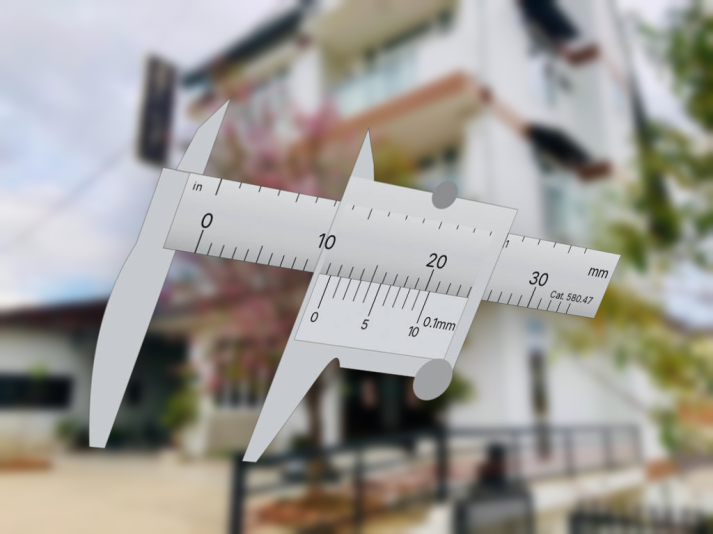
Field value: 11.4 mm
